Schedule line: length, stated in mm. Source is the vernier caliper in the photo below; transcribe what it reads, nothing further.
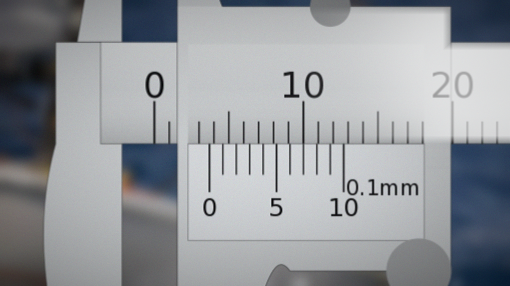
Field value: 3.7 mm
